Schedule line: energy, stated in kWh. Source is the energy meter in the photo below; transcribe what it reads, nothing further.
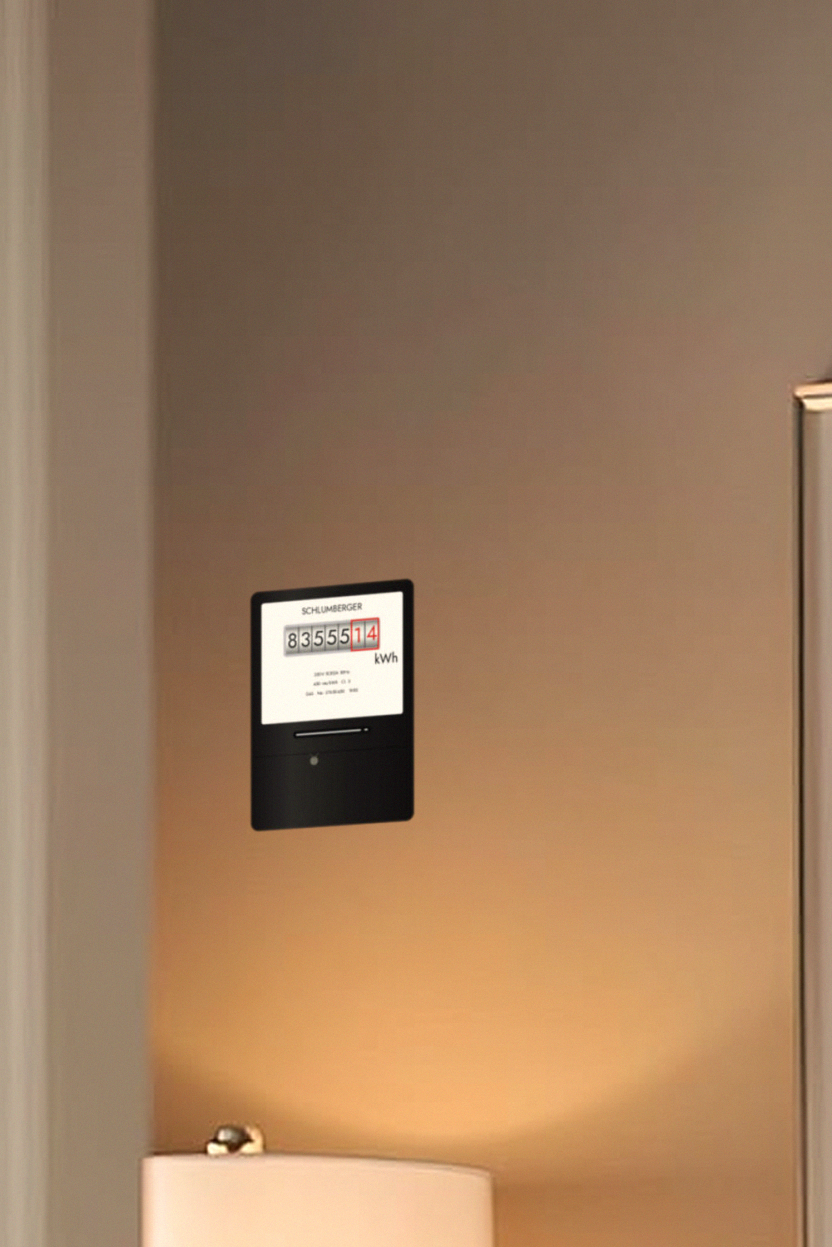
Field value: 83555.14 kWh
